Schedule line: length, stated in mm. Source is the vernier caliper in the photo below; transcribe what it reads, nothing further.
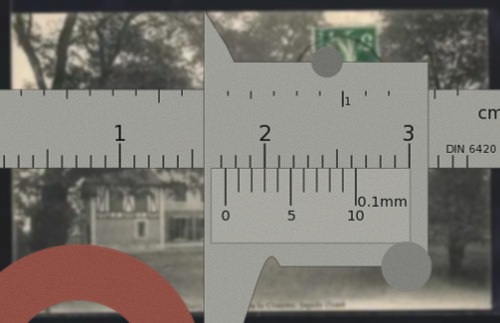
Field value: 17.3 mm
